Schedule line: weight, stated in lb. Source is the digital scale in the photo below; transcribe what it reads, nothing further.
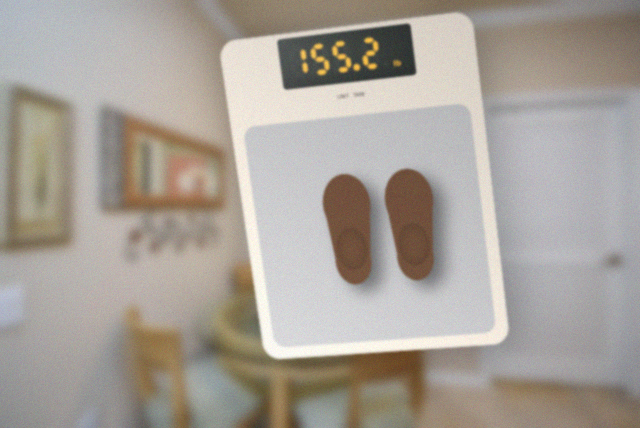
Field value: 155.2 lb
